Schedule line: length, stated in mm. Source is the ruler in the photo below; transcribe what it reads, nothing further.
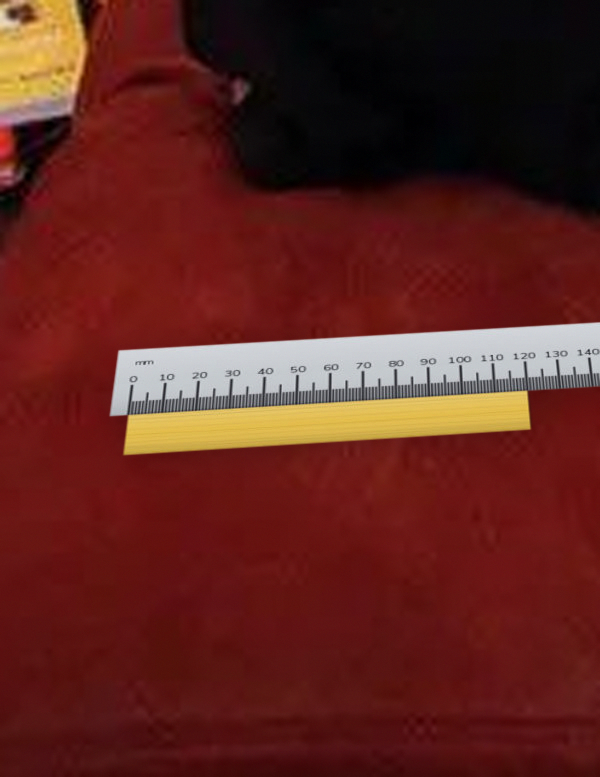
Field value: 120 mm
